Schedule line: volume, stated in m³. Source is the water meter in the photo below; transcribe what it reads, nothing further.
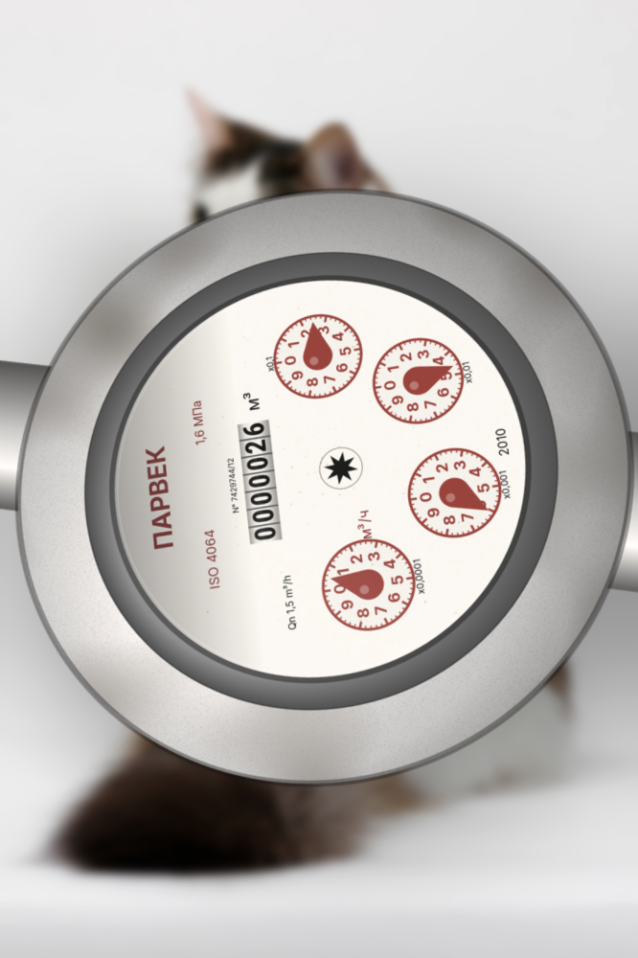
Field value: 26.2460 m³
